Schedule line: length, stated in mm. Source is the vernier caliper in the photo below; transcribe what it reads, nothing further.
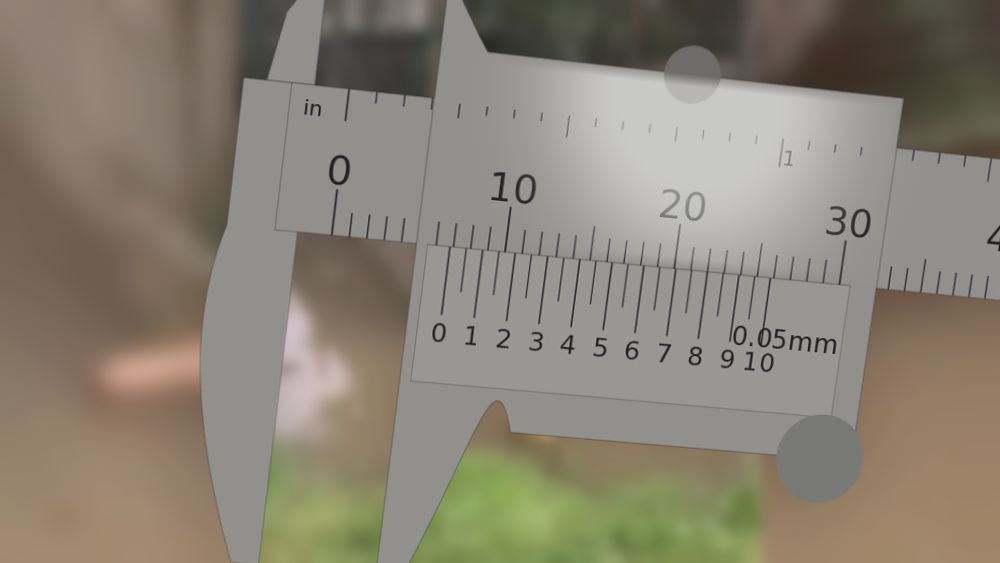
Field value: 6.8 mm
